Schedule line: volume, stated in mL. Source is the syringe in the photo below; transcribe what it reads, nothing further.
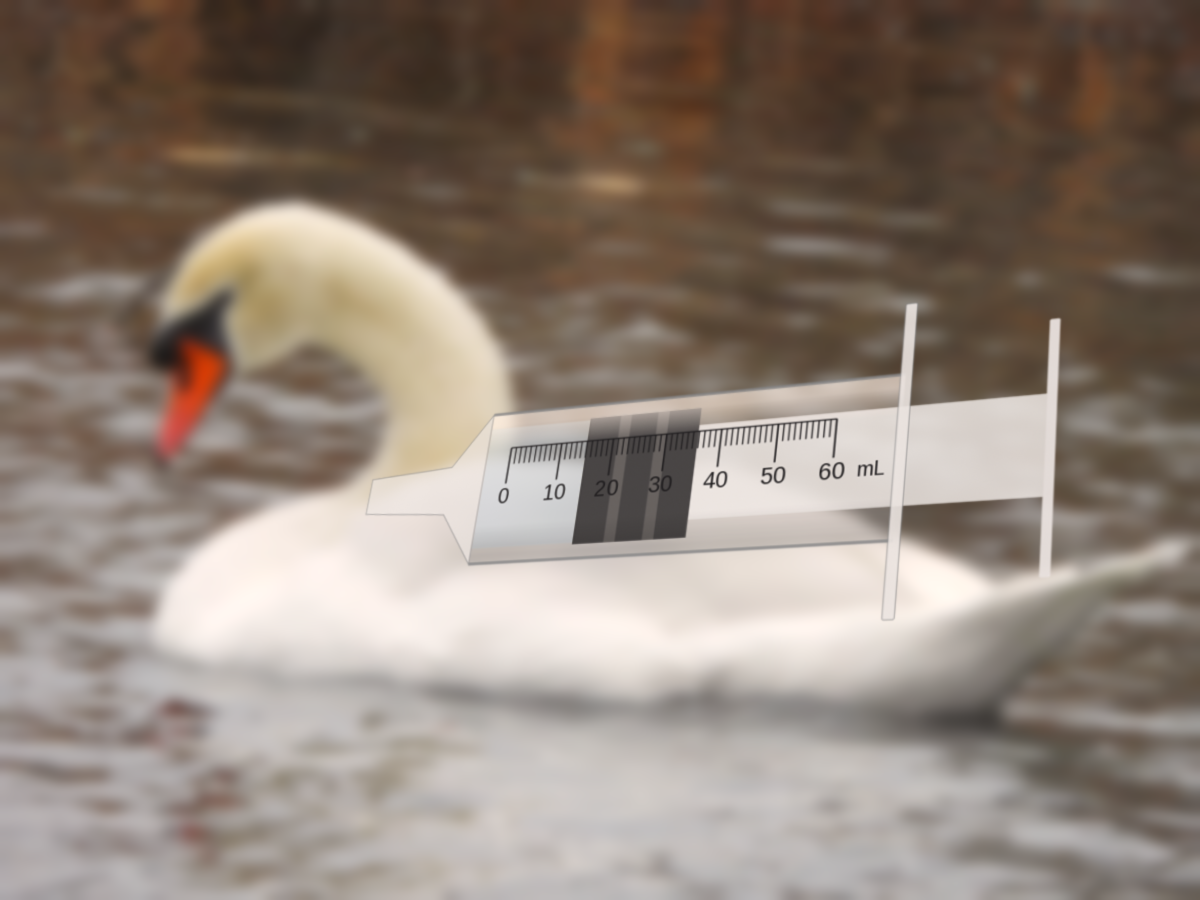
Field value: 15 mL
